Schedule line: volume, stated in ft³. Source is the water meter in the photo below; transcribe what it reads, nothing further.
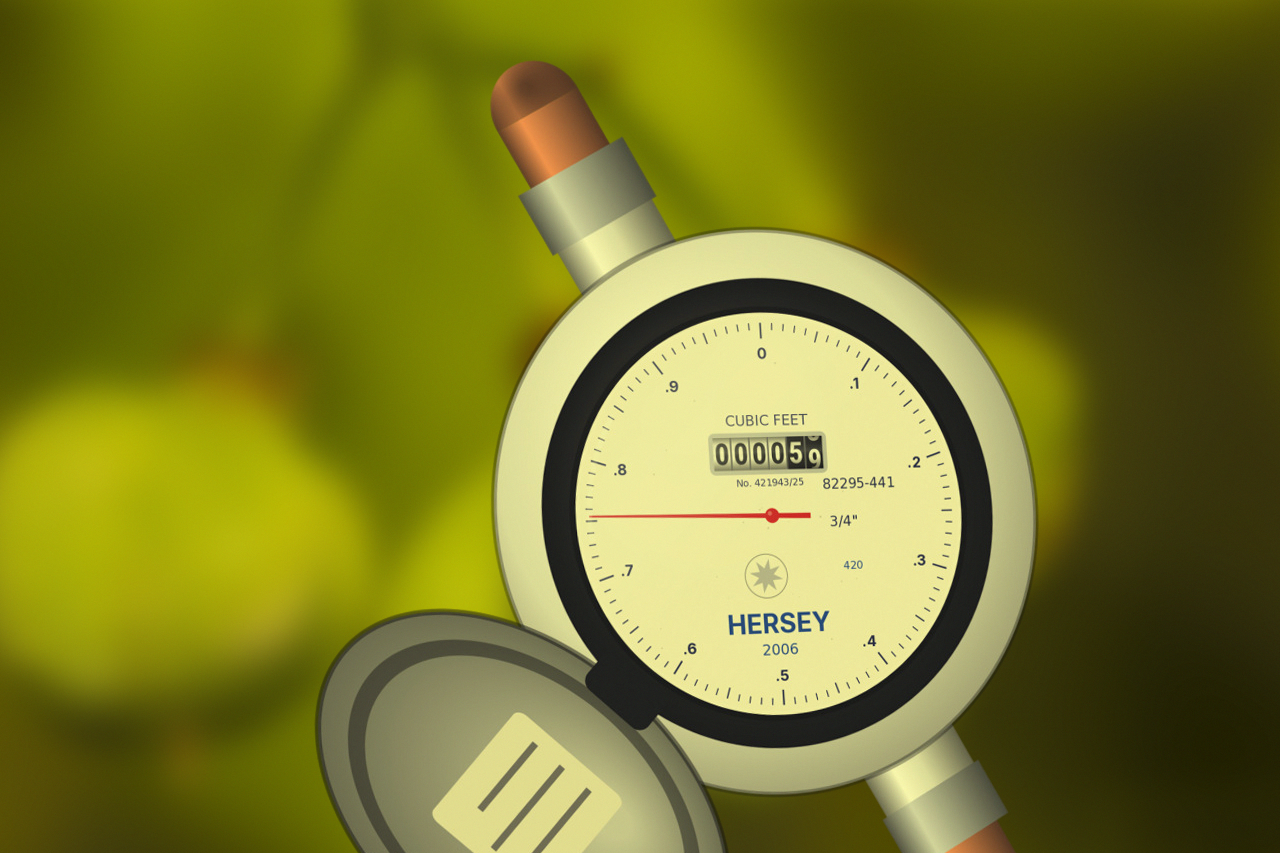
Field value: 58.75 ft³
